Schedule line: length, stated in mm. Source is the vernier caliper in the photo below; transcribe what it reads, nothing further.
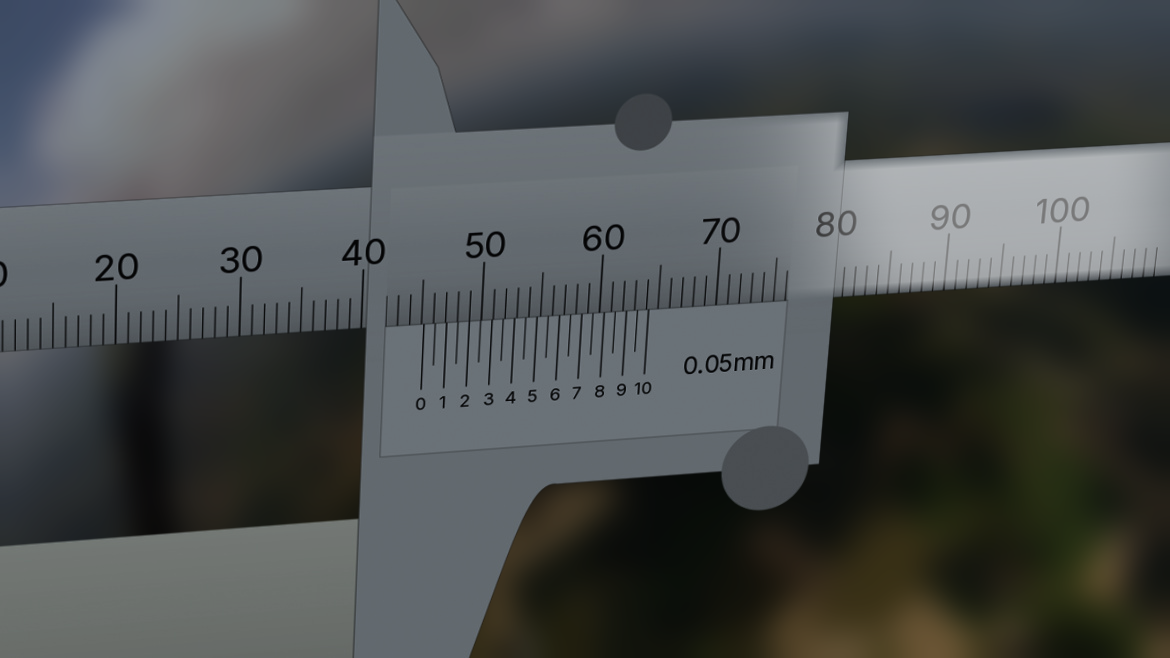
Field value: 45.2 mm
